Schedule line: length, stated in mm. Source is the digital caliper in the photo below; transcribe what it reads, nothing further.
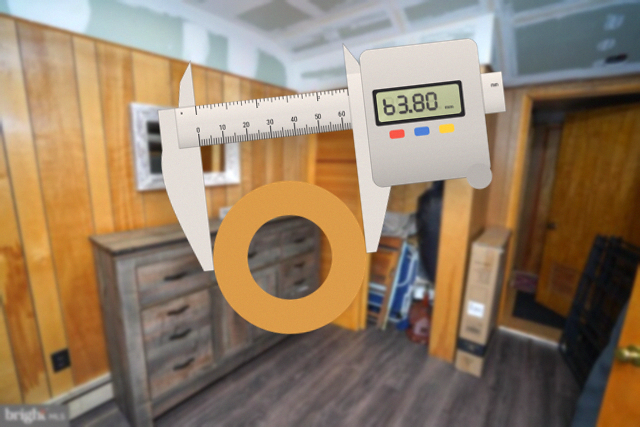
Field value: 63.80 mm
